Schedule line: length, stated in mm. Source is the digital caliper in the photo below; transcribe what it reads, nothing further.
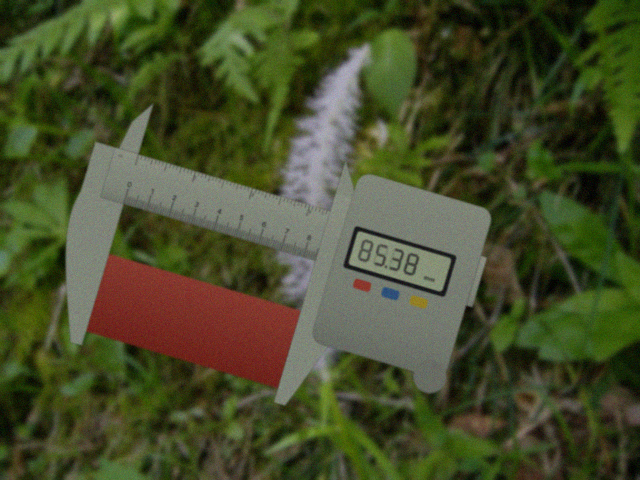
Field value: 85.38 mm
